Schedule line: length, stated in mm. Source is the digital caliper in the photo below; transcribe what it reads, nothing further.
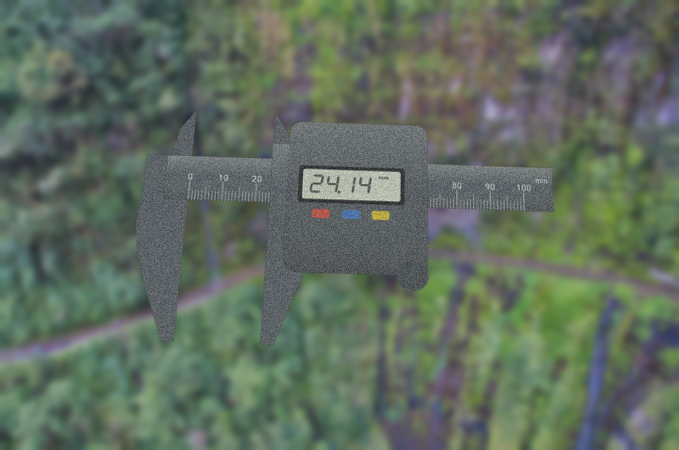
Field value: 24.14 mm
